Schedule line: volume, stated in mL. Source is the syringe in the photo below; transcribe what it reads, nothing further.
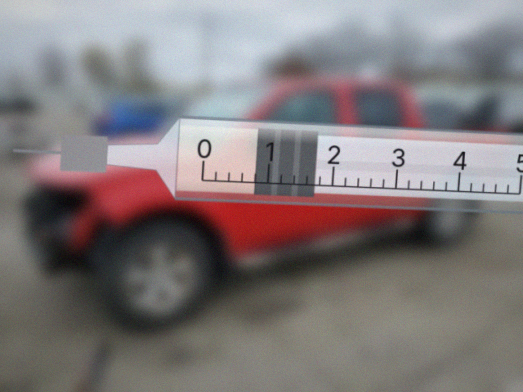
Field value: 0.8 mL
